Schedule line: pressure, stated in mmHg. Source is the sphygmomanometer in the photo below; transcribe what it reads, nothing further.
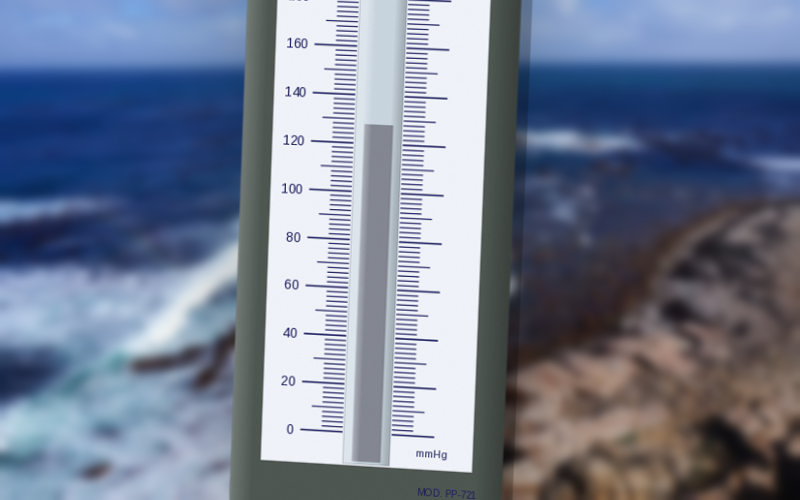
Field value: 128 mmHg
